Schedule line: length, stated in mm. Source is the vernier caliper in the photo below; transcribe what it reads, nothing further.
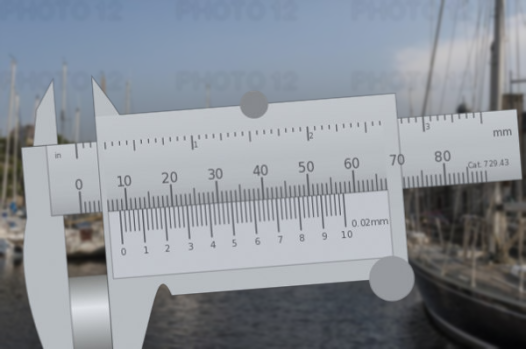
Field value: 8.5 mm
